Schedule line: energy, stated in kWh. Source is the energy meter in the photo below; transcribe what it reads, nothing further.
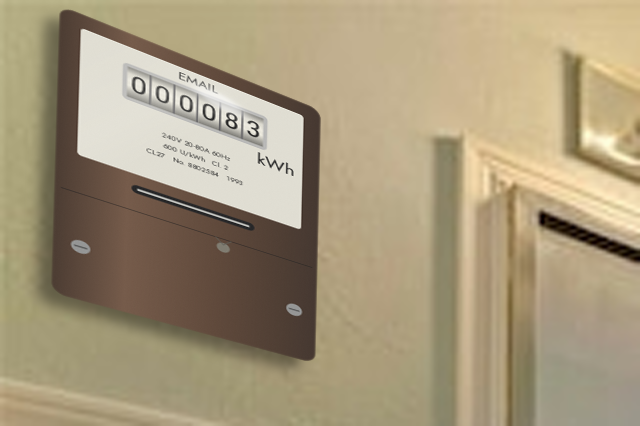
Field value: 83 kWh
